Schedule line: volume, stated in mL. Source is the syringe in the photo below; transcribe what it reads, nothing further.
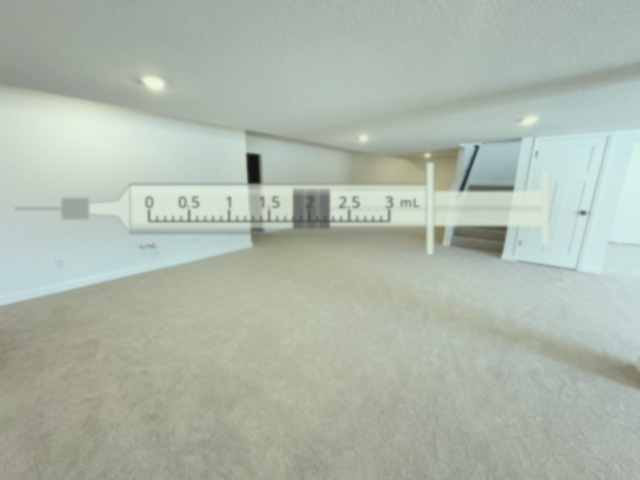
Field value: 1.8 mL
